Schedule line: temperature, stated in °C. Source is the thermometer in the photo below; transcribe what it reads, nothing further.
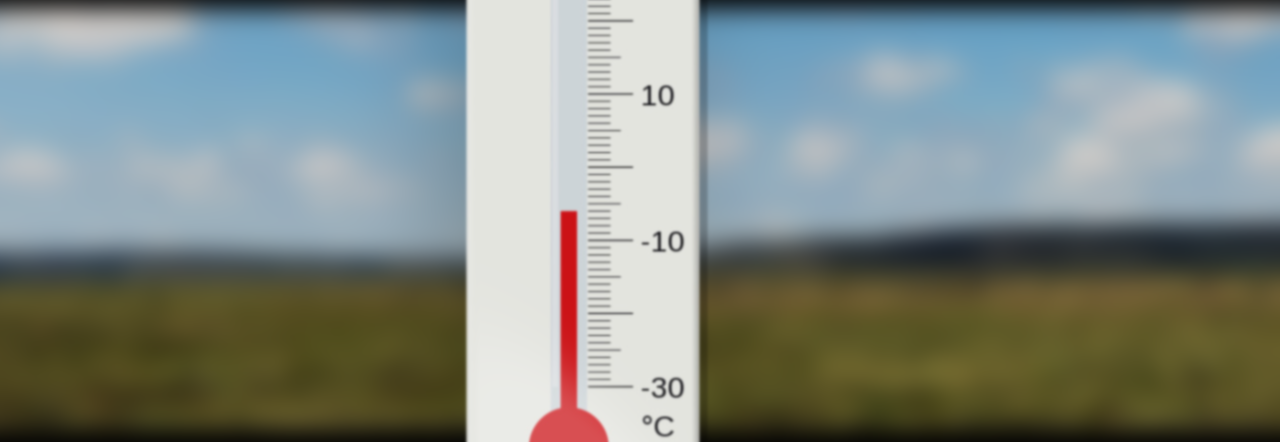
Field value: -6 °C
